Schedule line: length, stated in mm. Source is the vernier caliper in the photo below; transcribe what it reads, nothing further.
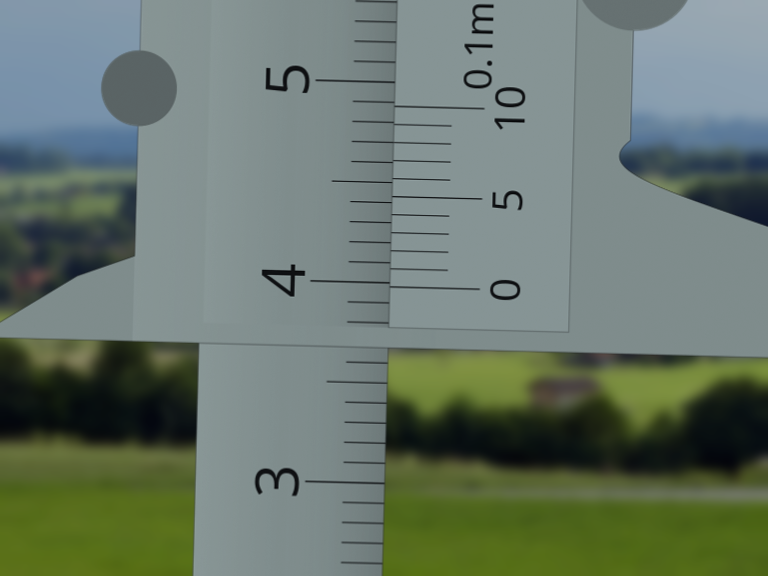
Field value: 39.8 mm
